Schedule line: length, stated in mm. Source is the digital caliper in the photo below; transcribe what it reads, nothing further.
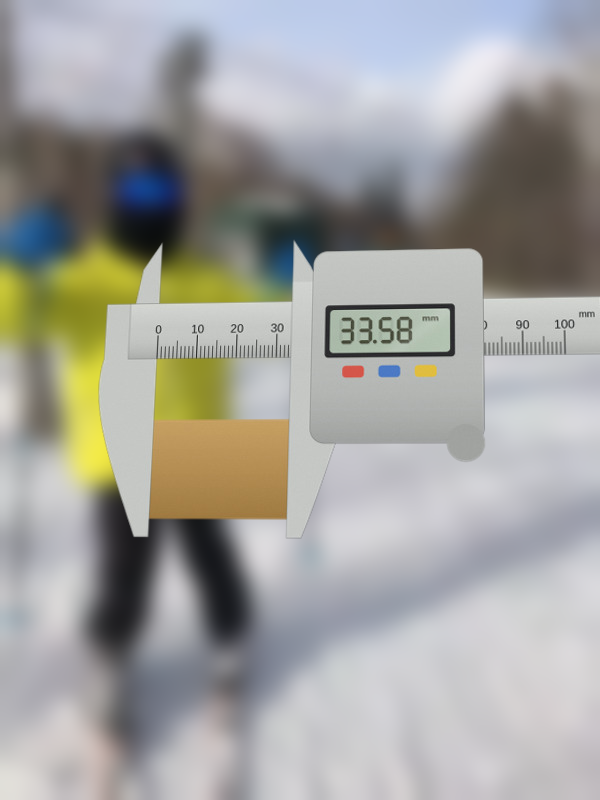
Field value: 33.58 mm
